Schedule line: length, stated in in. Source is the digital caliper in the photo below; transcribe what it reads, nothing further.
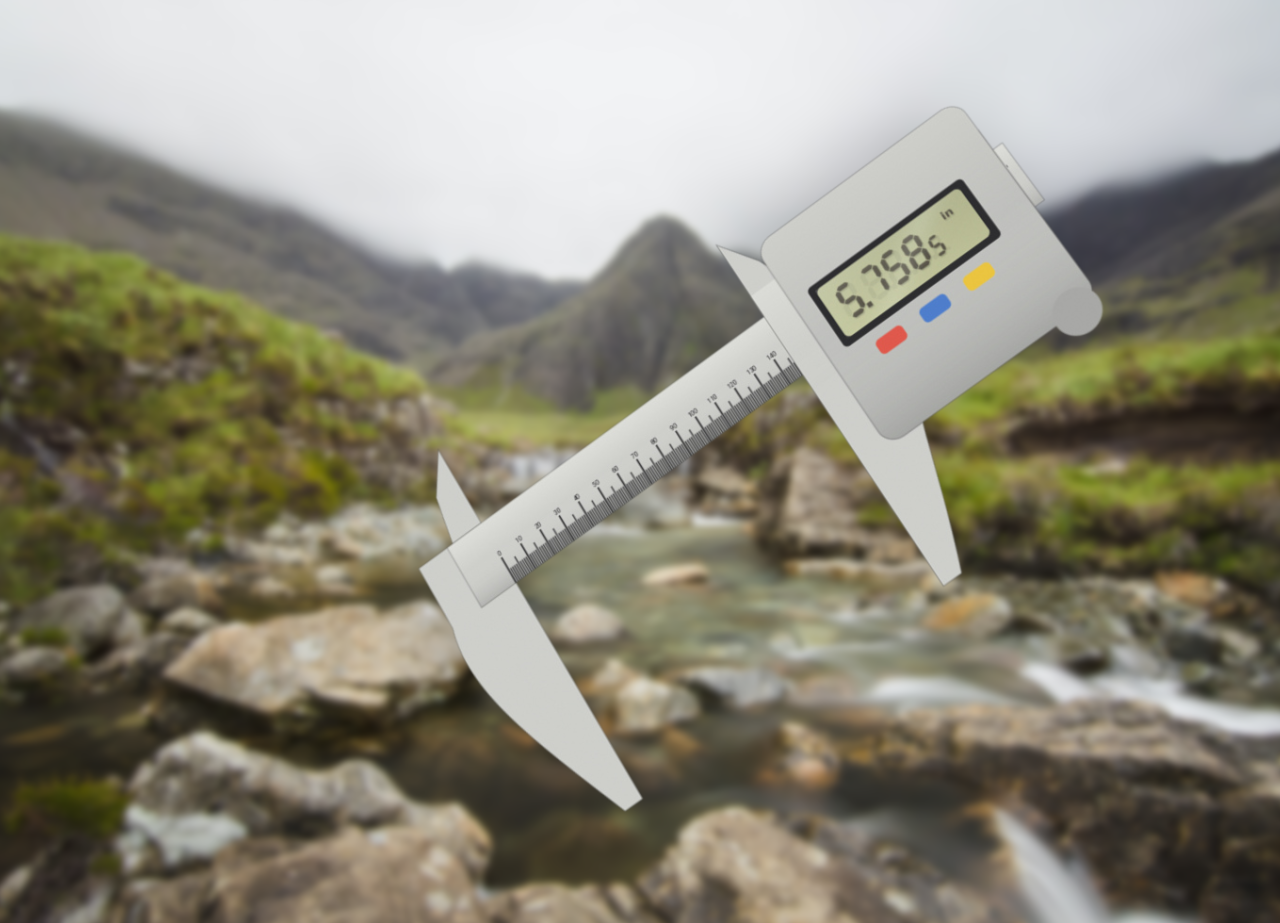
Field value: 5.7585 in
